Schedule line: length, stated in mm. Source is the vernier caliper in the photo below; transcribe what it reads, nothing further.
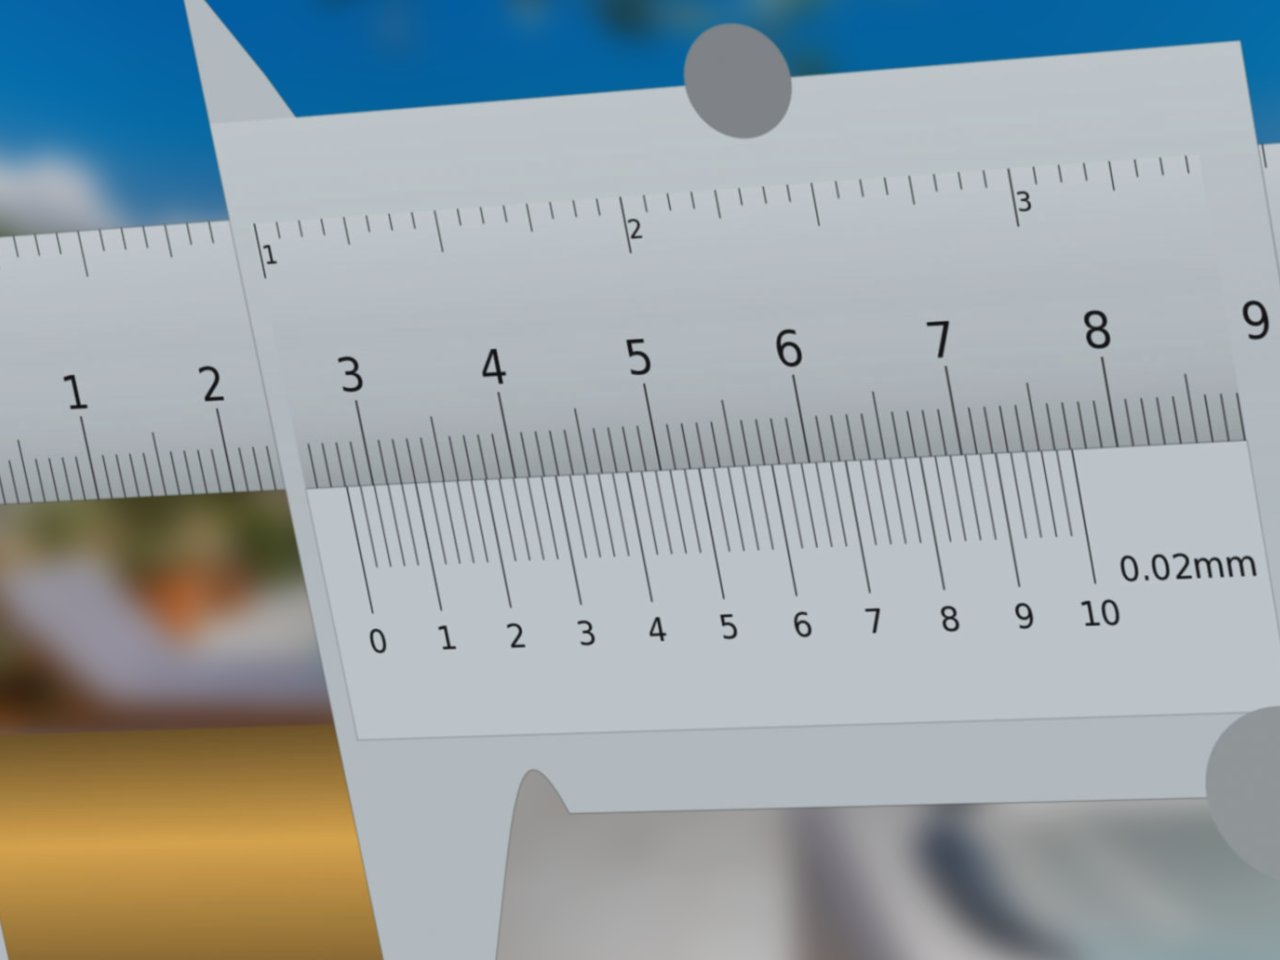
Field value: 28.1 mm
